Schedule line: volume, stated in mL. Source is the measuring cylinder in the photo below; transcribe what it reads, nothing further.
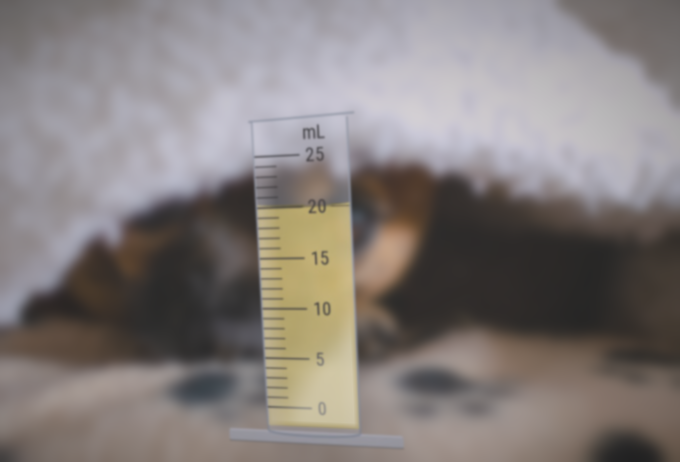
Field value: 20 mL
